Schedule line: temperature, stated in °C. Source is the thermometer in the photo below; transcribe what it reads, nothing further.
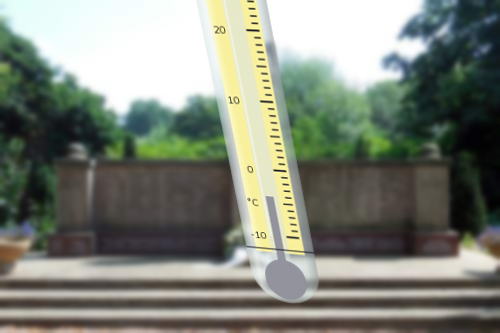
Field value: -4 °C
